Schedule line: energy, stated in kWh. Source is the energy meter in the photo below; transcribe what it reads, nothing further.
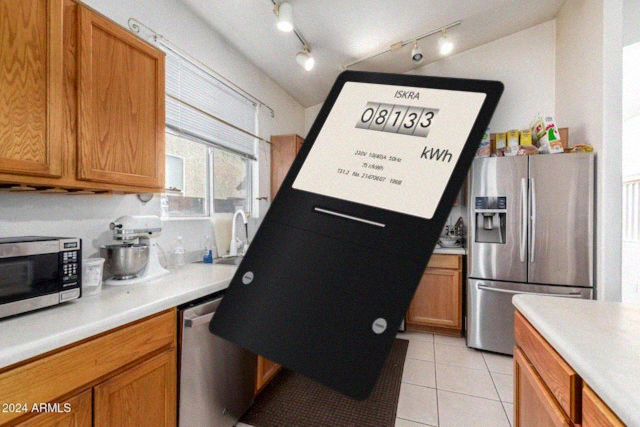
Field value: 8133 kWh
